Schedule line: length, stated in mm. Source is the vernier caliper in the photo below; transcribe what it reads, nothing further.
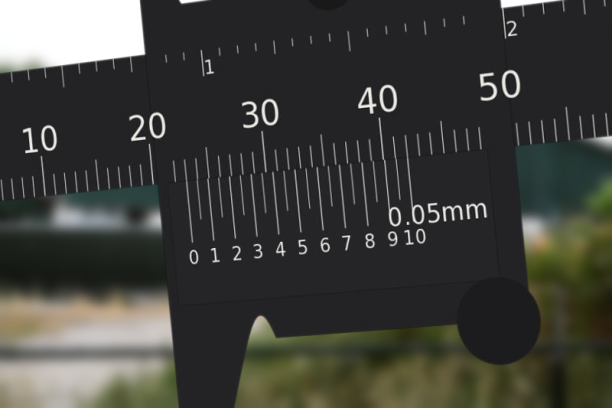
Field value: 23.0 mm
